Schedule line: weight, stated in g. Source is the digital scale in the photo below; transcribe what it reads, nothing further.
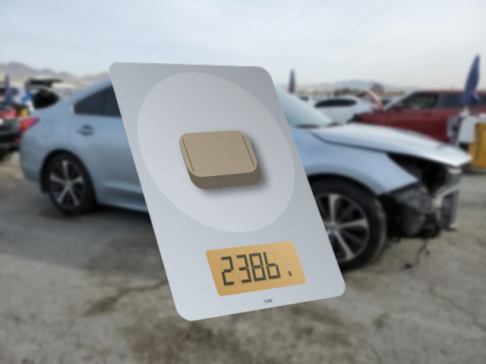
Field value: 2386 g
